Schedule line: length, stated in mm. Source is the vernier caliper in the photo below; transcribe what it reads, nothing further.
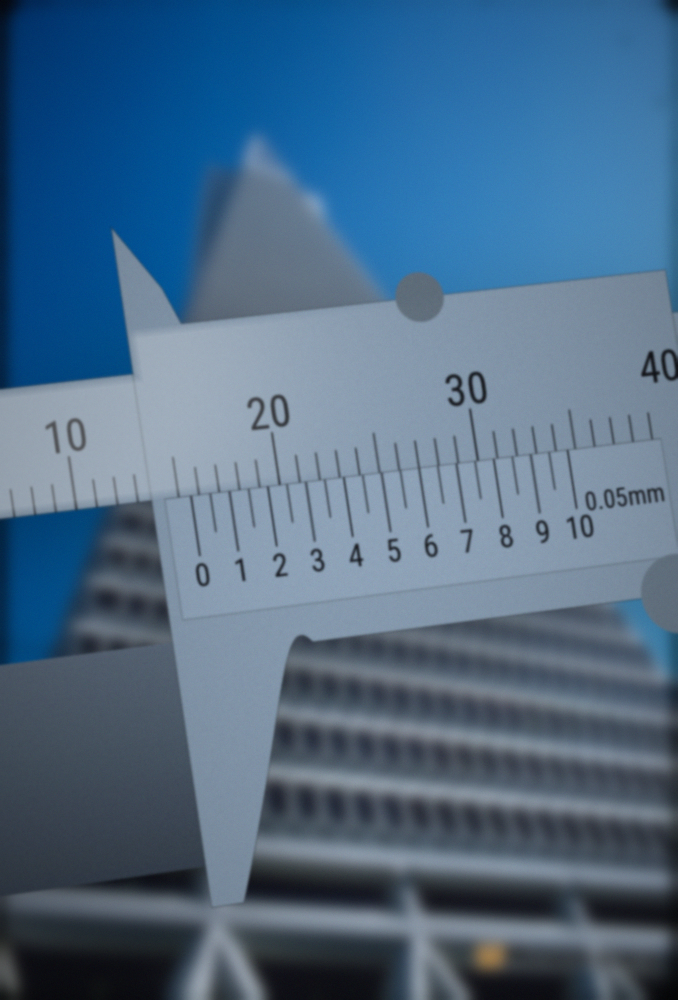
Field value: 15.6 mm
